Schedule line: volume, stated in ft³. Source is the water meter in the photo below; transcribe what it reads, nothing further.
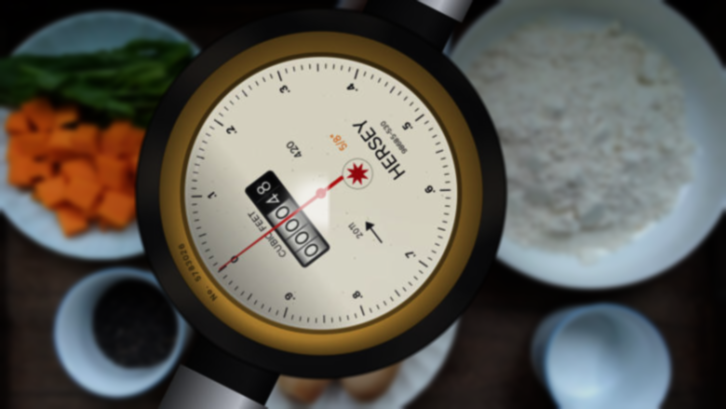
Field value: 48.00 ft³
